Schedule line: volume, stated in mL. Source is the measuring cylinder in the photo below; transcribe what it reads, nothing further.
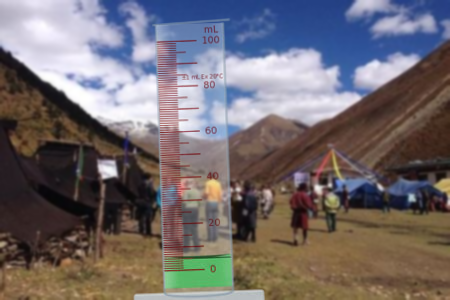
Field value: 5 mL
